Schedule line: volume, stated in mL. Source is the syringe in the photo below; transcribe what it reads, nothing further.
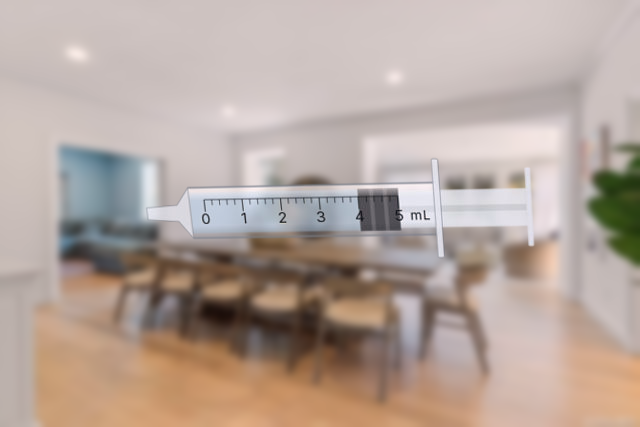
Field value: 4 mL
